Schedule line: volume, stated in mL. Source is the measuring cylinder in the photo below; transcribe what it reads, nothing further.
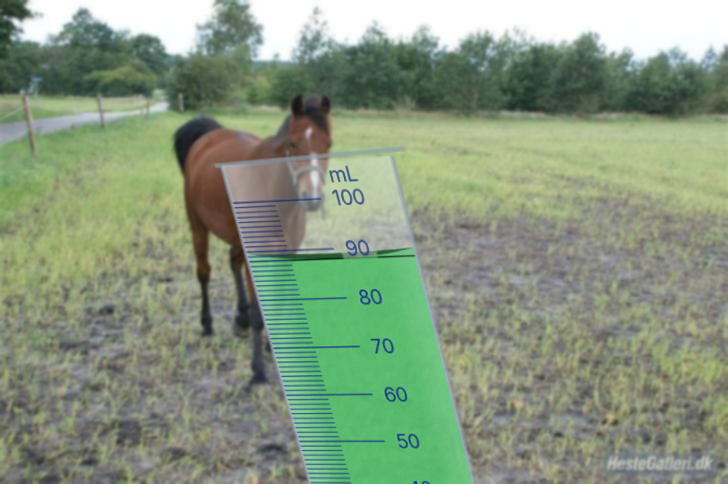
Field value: 88 mL
